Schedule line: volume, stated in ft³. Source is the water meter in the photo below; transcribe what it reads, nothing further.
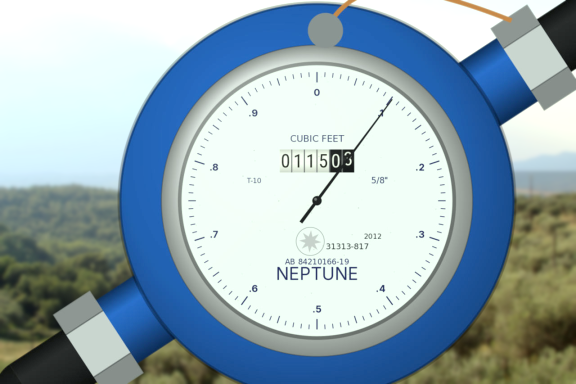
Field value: 11503.10 ft³
